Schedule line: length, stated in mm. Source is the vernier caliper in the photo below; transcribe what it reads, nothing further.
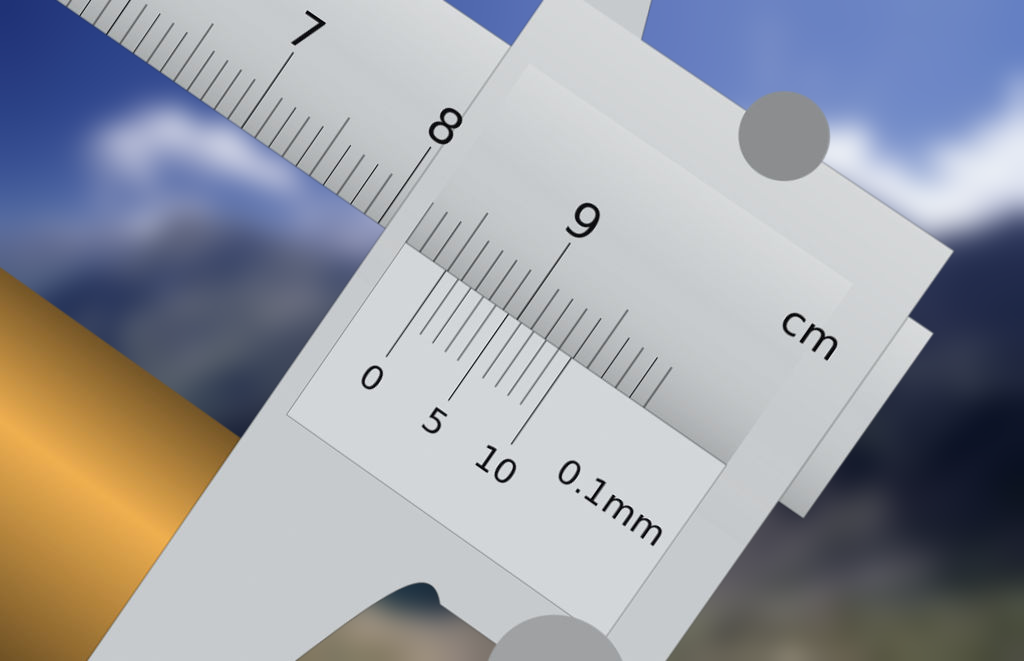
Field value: 84.9 mm
